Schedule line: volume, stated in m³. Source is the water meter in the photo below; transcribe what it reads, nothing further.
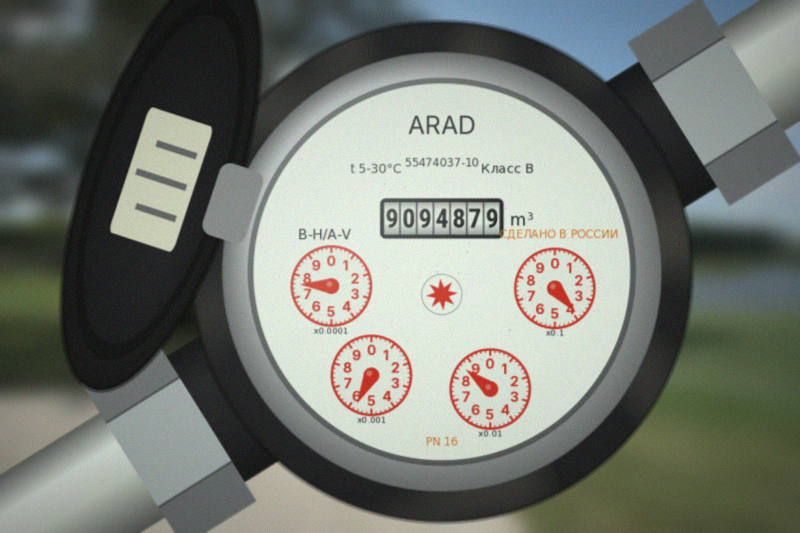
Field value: 9094879.3857 m³
